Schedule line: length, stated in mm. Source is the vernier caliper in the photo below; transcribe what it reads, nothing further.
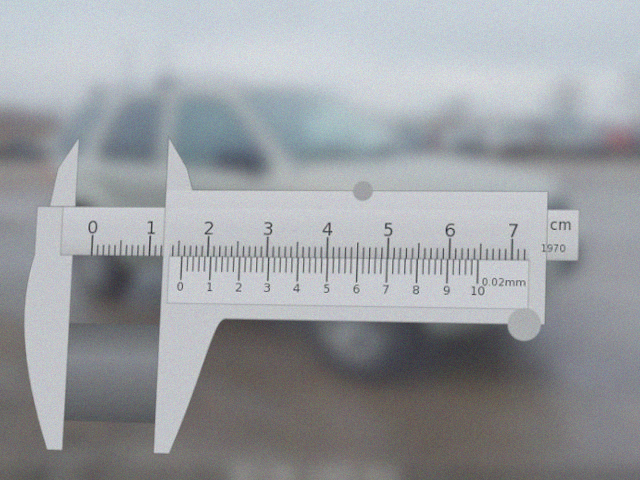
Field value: 15.6 mm
